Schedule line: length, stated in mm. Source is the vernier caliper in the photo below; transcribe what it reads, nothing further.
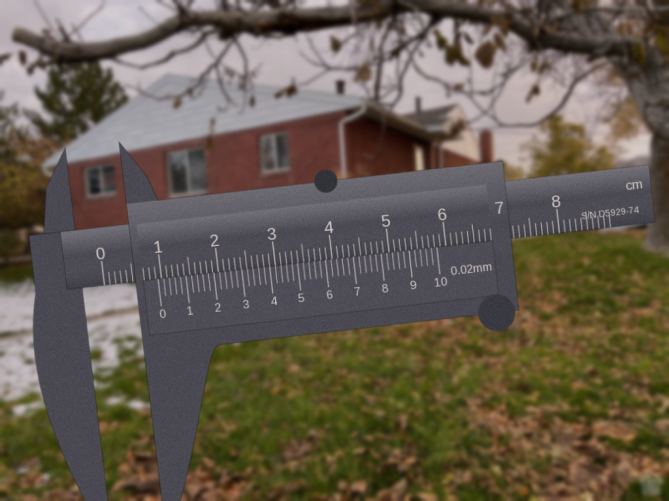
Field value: 9.4 mm
